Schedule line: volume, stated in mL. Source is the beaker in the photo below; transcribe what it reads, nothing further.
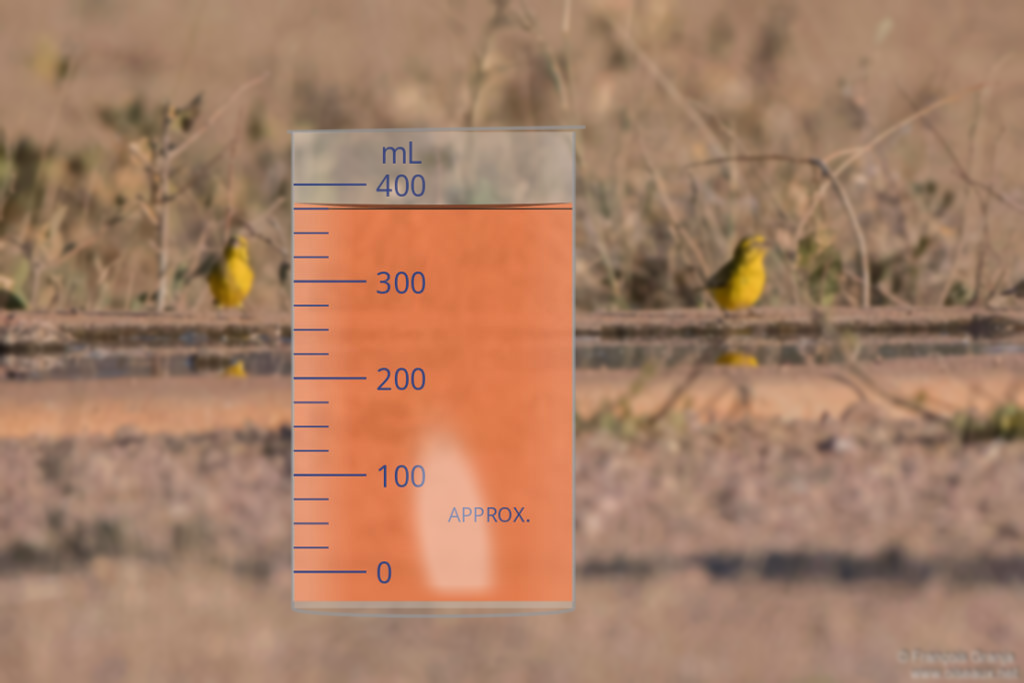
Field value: 375 mL
